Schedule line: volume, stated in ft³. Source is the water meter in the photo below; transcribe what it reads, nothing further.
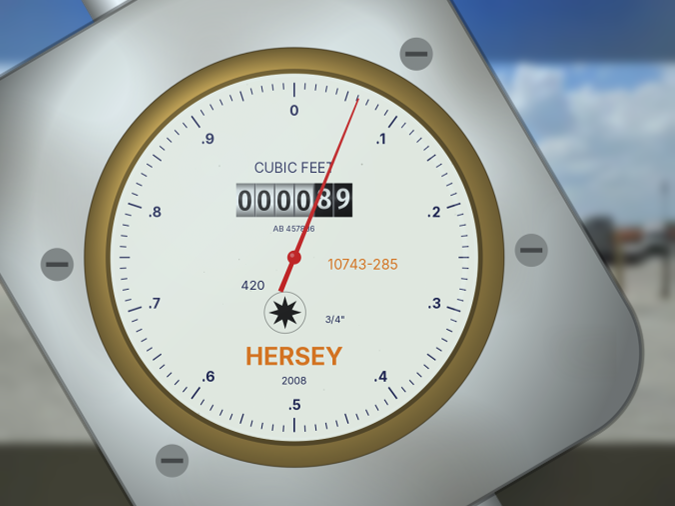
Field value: 89.06 ft³
